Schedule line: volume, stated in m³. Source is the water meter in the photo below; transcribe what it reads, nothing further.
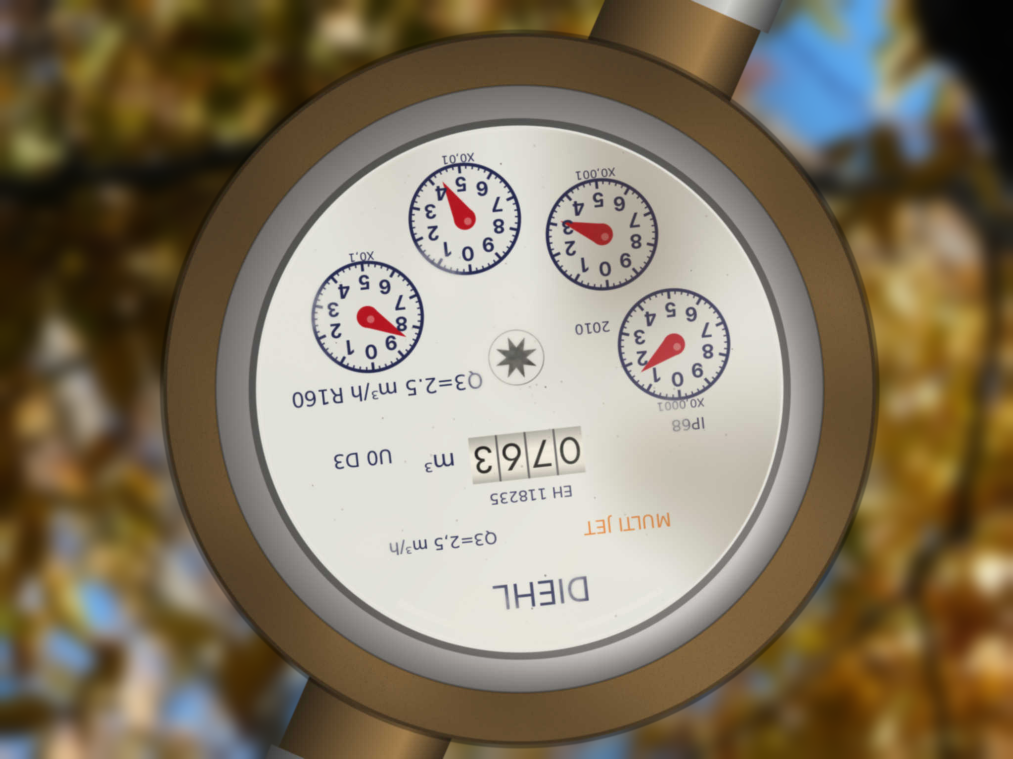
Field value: 763.8431 m³
